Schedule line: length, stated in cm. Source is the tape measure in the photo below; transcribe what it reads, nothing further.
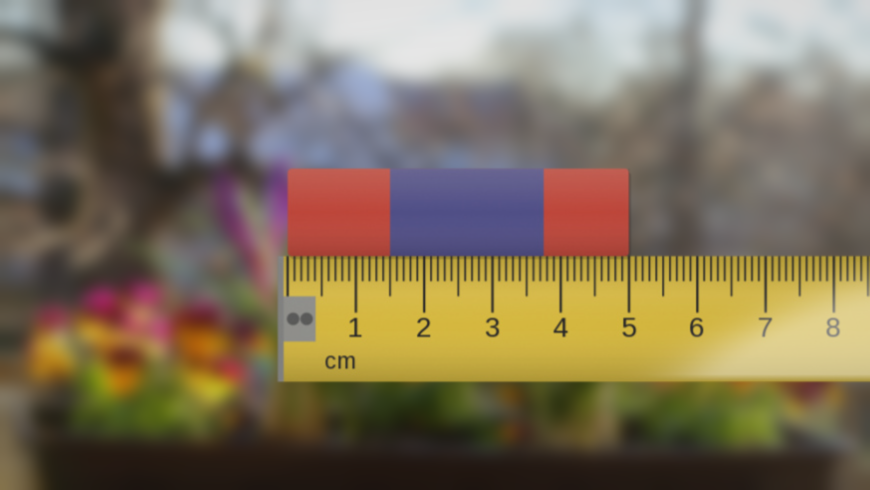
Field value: 5 cm
